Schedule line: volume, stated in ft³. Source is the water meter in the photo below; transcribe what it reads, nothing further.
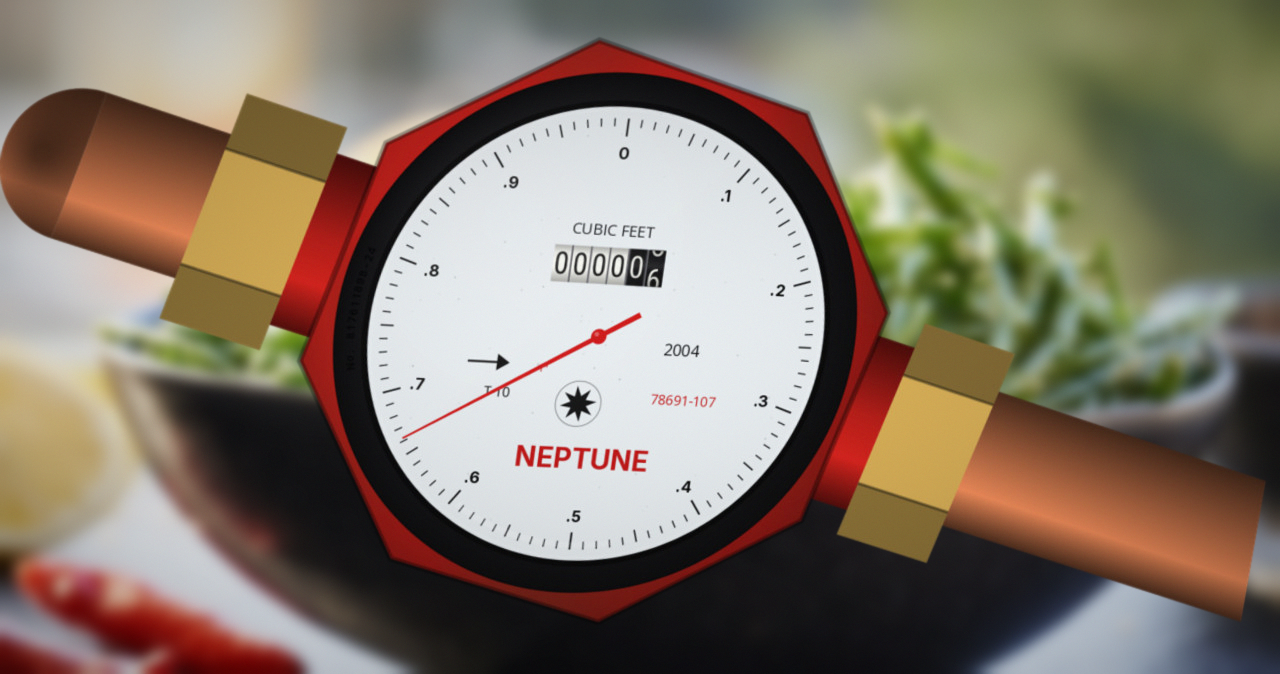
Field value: 5.66 ft³
